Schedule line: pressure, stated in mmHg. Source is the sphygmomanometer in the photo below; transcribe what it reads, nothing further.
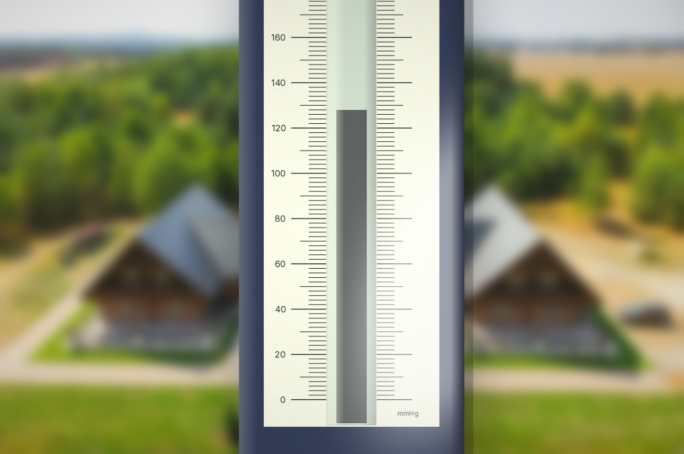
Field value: 128 mmHg
